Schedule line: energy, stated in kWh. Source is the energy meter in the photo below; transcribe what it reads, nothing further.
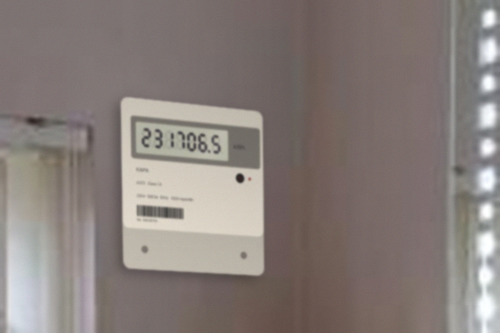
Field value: 231706.5 kWh
